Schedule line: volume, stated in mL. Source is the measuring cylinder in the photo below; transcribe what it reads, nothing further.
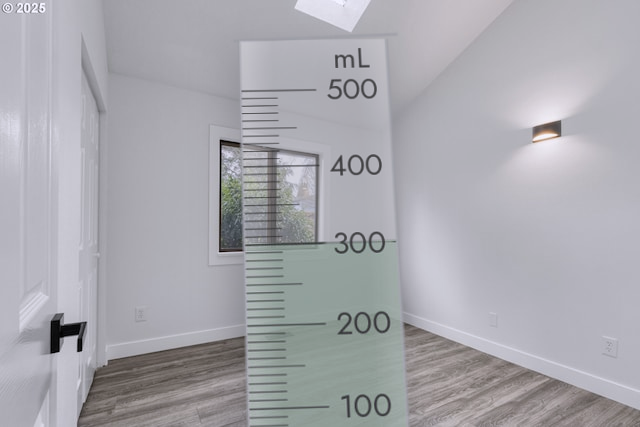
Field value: 300 mL
